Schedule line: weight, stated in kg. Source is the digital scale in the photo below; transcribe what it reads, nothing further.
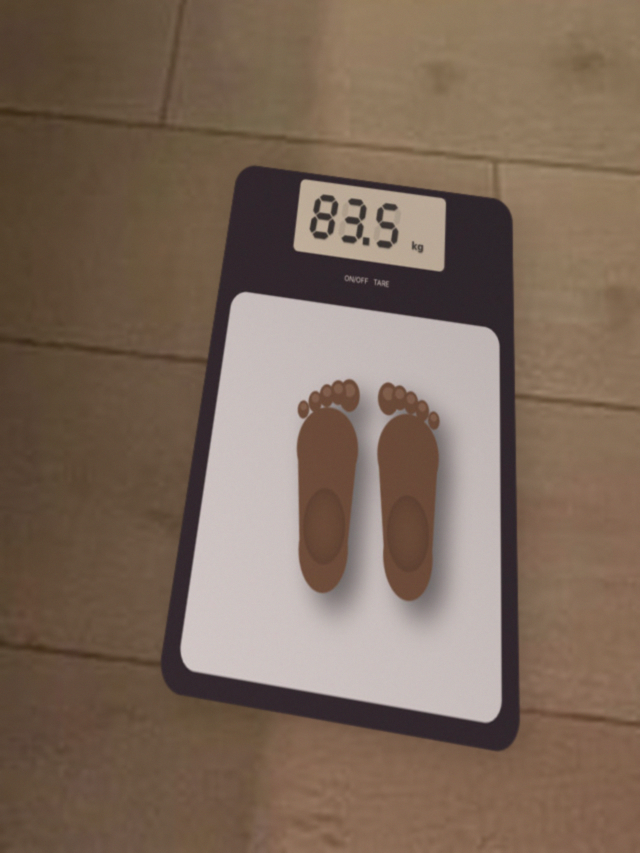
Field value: 83.5 kg
